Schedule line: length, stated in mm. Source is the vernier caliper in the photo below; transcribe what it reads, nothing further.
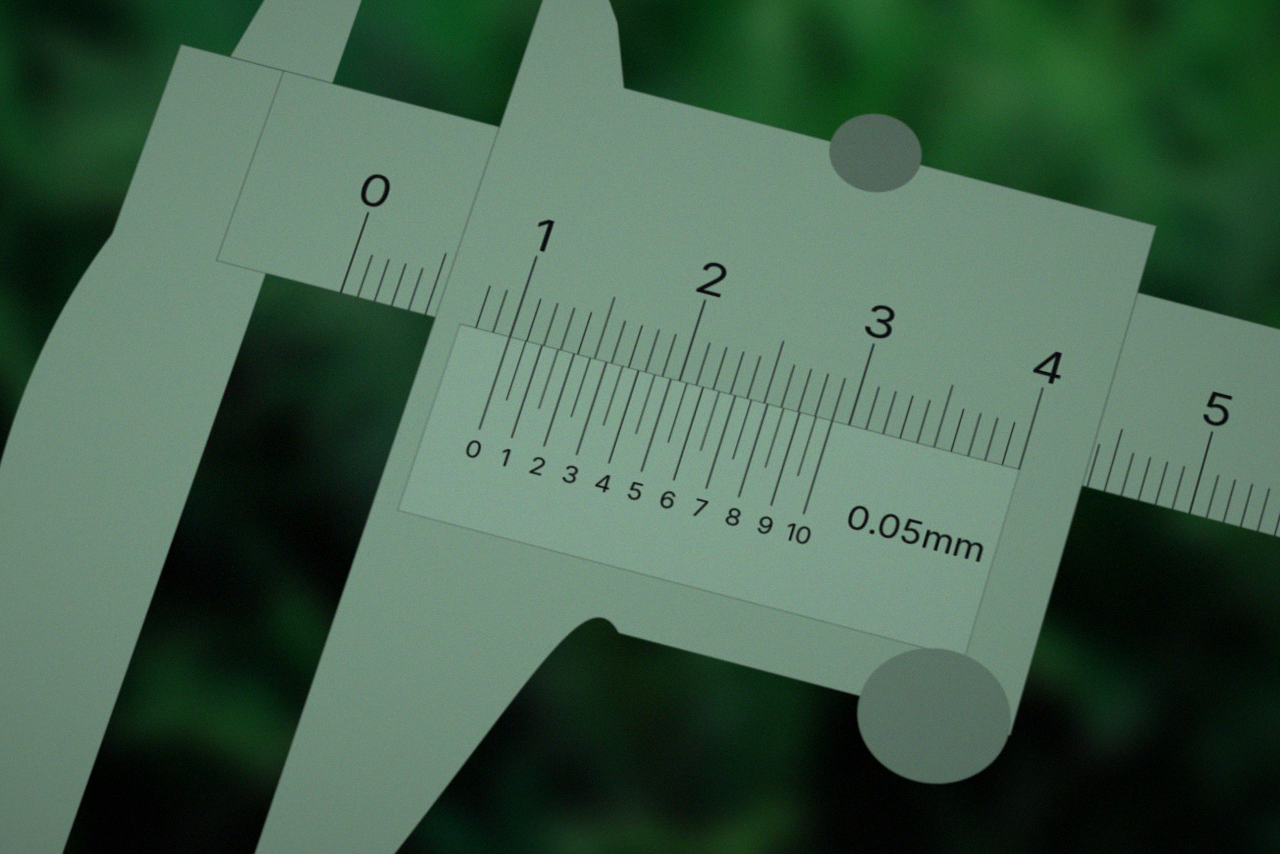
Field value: 10.0 mm
